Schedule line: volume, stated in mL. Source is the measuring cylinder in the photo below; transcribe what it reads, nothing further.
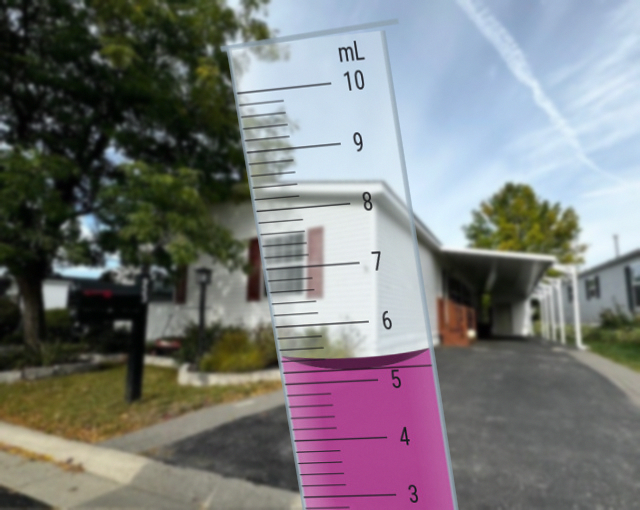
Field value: 5.2 mL
